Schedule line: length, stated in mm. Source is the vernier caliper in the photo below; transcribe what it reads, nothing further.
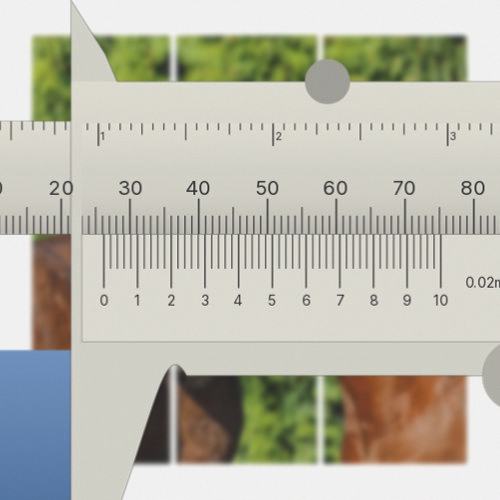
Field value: 26.2 mm
